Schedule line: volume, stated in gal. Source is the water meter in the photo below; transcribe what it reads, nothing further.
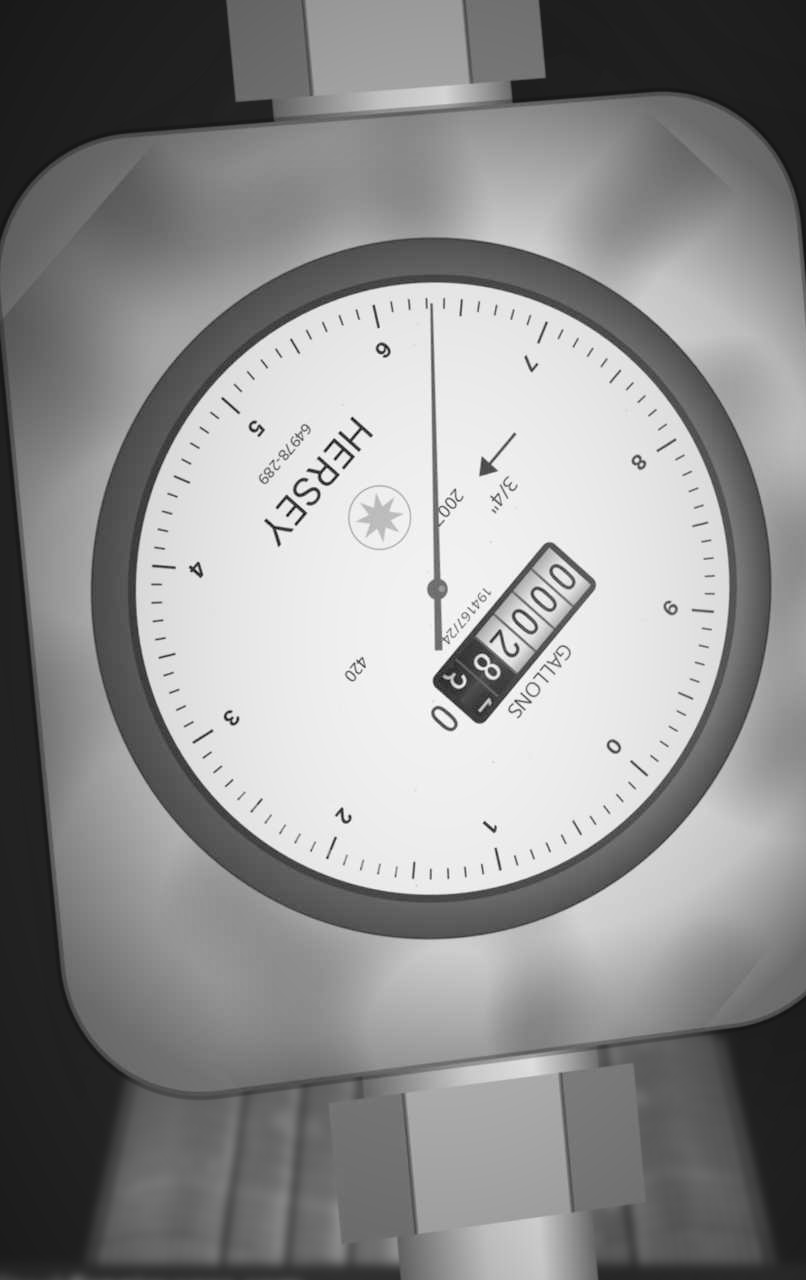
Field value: 2826.3 gal
